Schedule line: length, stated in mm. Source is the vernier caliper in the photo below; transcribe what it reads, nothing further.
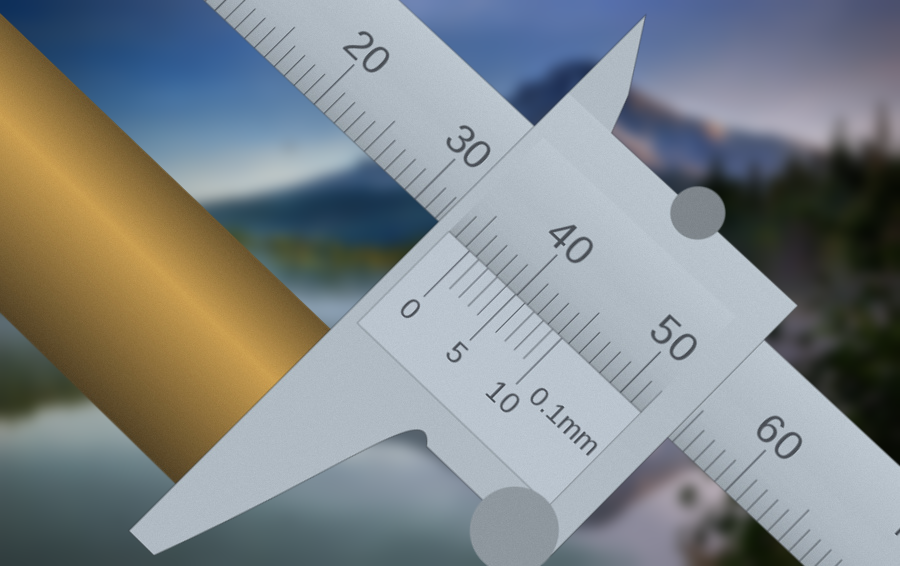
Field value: 35.4 mm
